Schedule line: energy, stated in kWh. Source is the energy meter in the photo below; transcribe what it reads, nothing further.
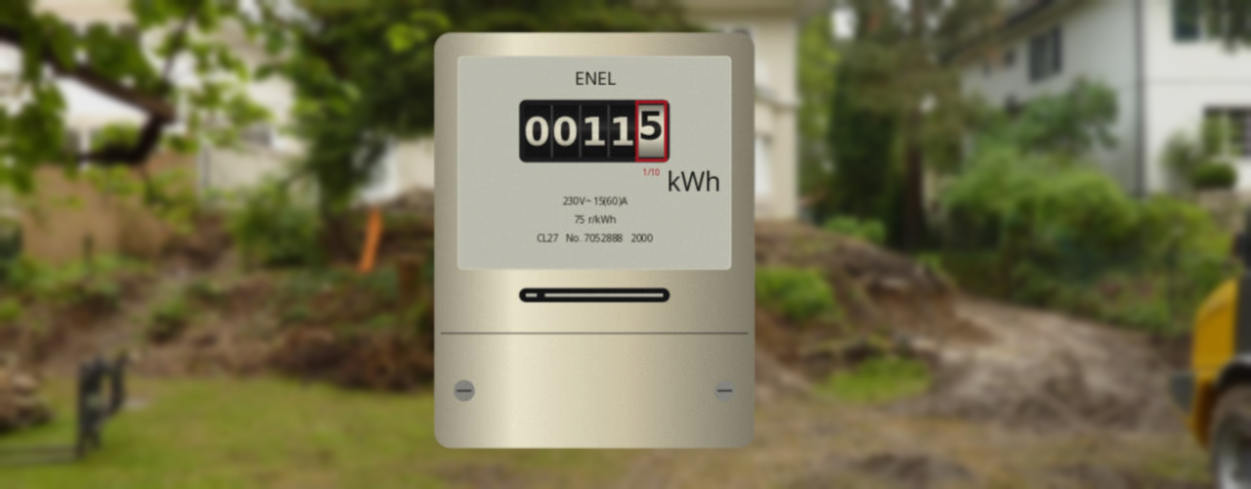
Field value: 11.5 kWh
